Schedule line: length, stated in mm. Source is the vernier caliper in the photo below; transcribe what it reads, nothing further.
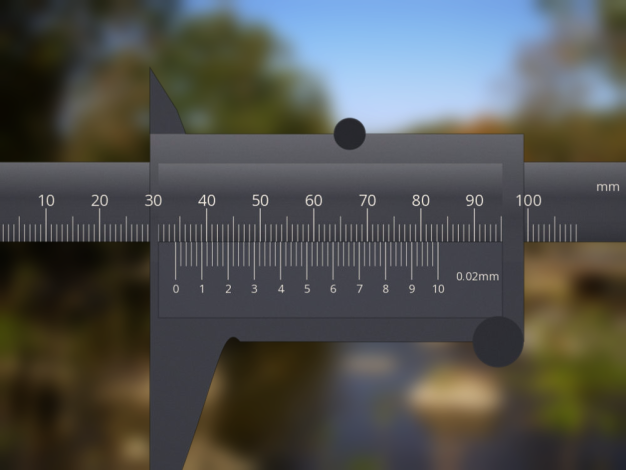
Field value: 34.2 mm
